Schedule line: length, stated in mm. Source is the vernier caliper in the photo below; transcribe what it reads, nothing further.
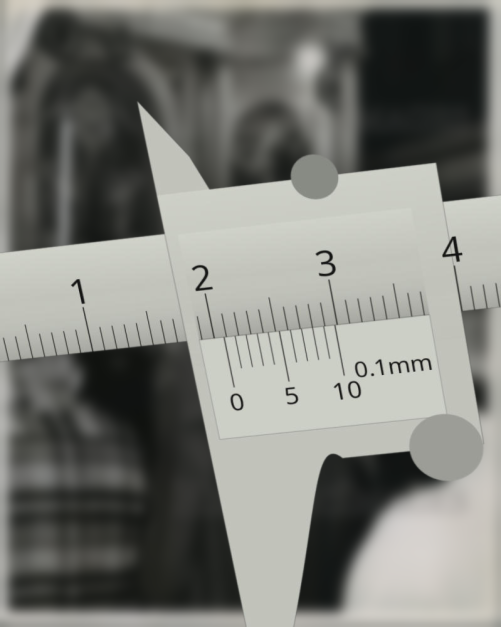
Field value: 20.8 mm
